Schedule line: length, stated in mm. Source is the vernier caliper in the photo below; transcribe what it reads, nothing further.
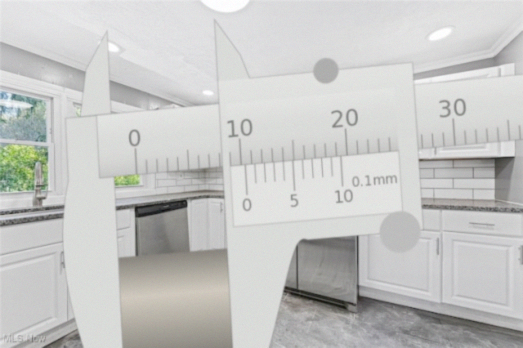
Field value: 10.4 mm
